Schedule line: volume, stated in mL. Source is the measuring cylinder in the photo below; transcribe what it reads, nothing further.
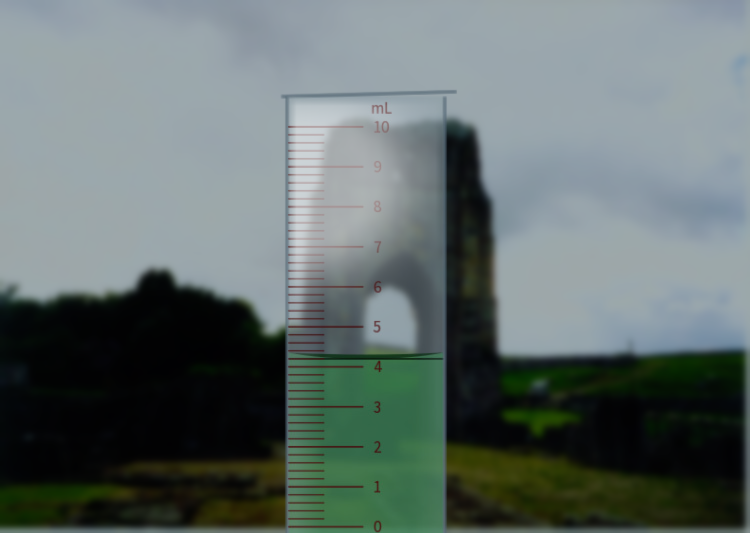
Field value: 4.2 mL
